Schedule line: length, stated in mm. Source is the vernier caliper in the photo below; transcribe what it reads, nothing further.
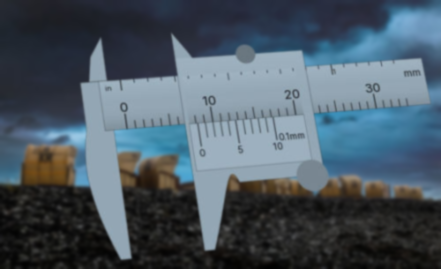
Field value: 8.2 mm
